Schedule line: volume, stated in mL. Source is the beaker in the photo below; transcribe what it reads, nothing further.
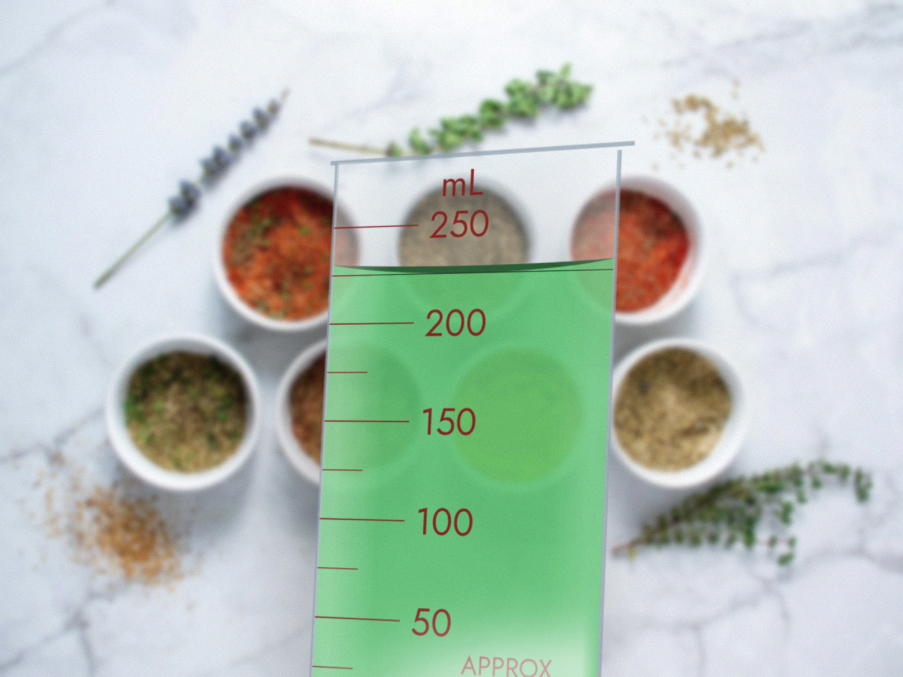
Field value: 225 mL
